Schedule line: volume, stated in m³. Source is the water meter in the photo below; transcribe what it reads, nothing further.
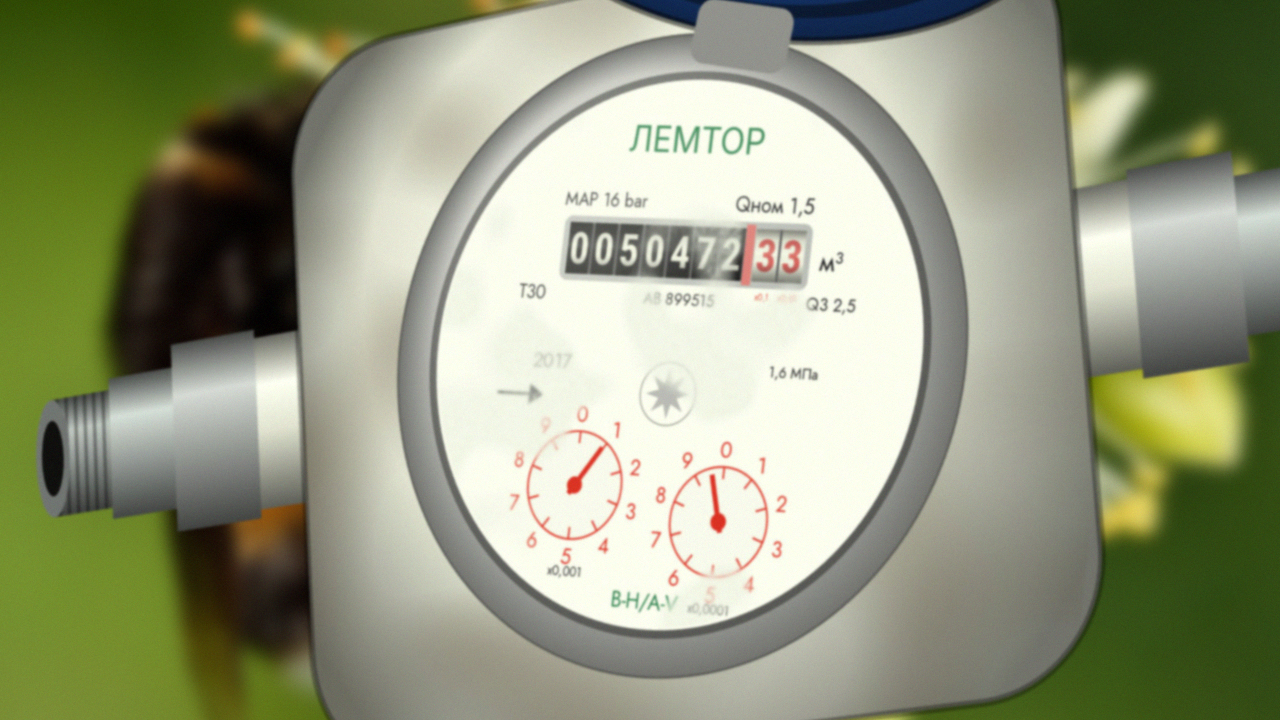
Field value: 50472.3309 m³
